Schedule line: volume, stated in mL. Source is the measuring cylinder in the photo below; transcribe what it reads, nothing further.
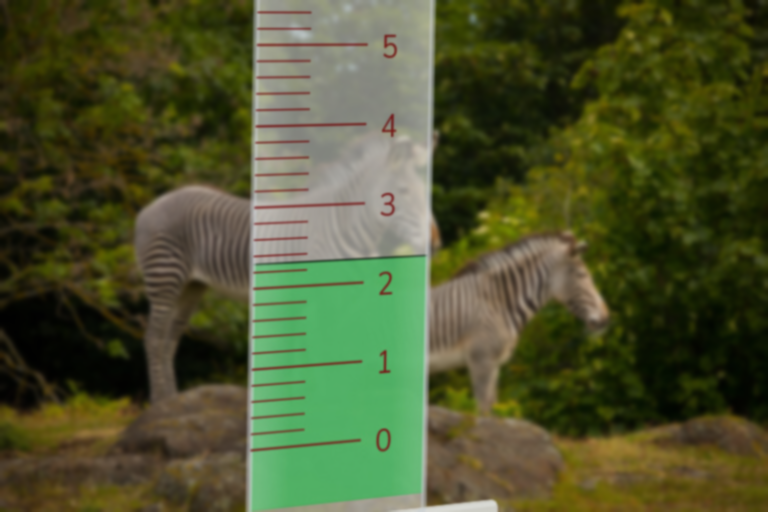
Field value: 2.3 mL
